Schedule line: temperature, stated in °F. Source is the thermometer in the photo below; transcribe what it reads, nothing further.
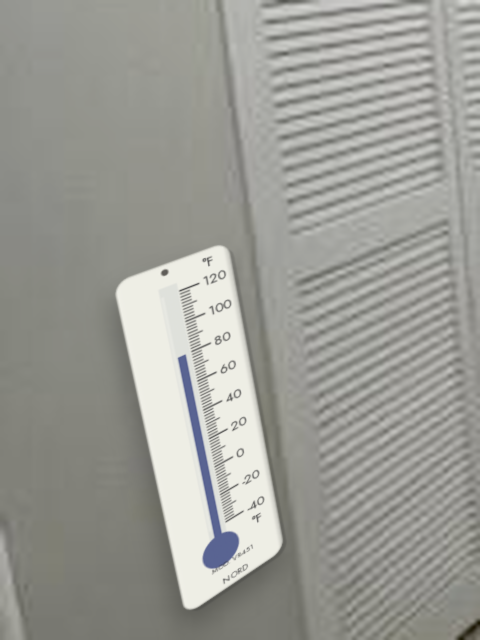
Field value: 80 °F
